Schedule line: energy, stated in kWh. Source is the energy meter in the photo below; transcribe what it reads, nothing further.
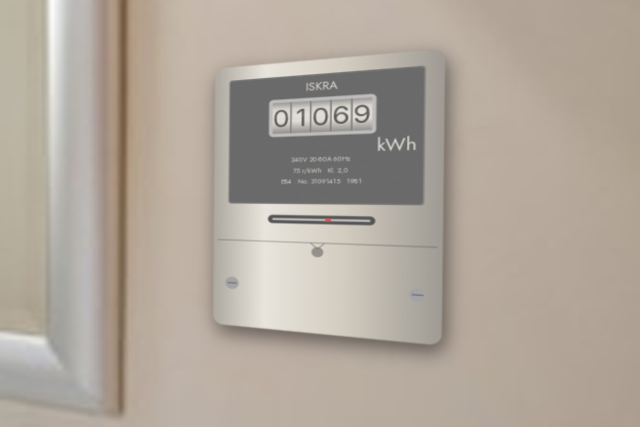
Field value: 1069 kWh
